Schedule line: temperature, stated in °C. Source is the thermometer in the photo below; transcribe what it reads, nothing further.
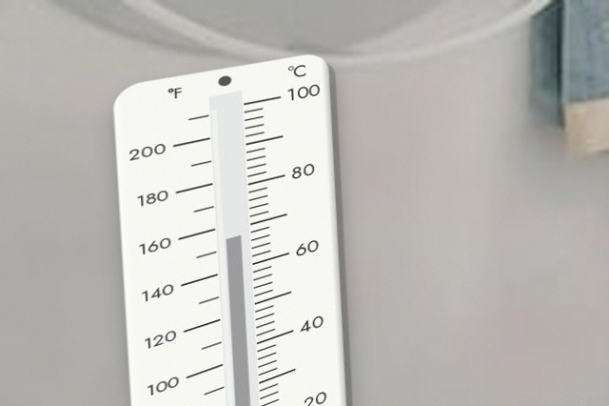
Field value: 68 °C
